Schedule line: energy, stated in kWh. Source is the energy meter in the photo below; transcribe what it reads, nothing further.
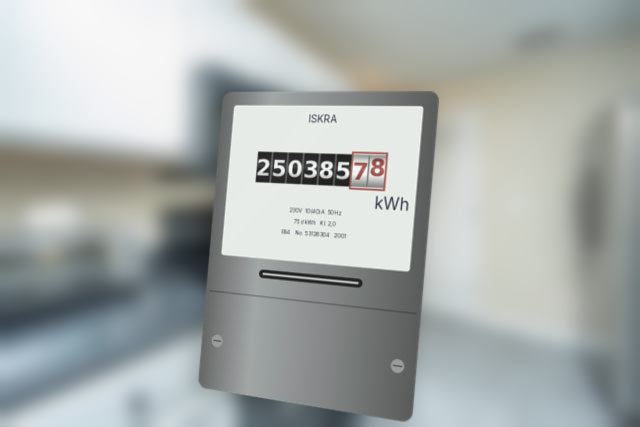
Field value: 250385.78 kWh
